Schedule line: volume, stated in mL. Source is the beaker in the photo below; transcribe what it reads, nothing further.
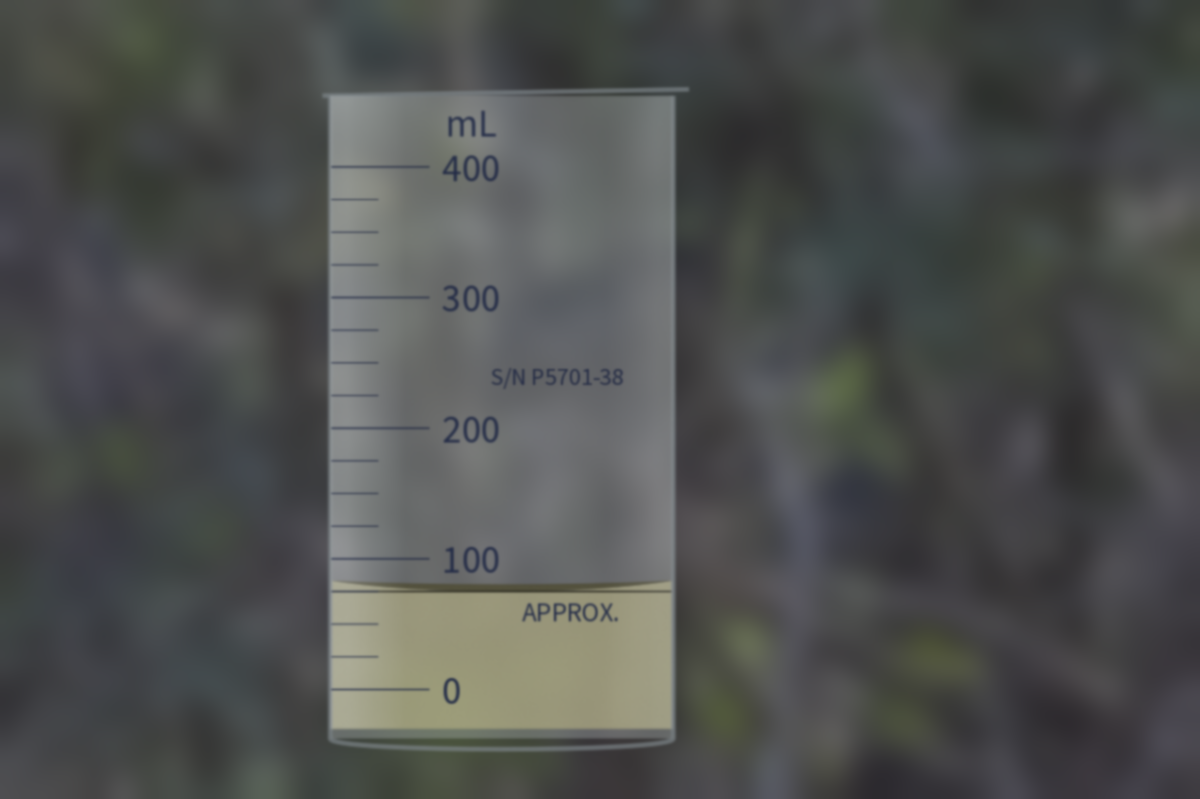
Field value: 75 mL
